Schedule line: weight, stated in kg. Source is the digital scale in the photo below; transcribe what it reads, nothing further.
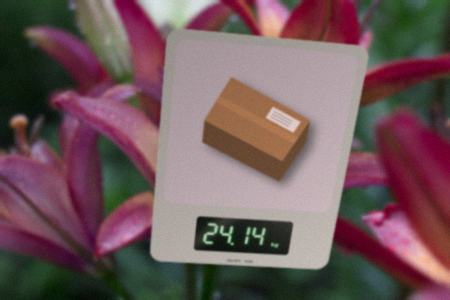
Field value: 24.14 kg
